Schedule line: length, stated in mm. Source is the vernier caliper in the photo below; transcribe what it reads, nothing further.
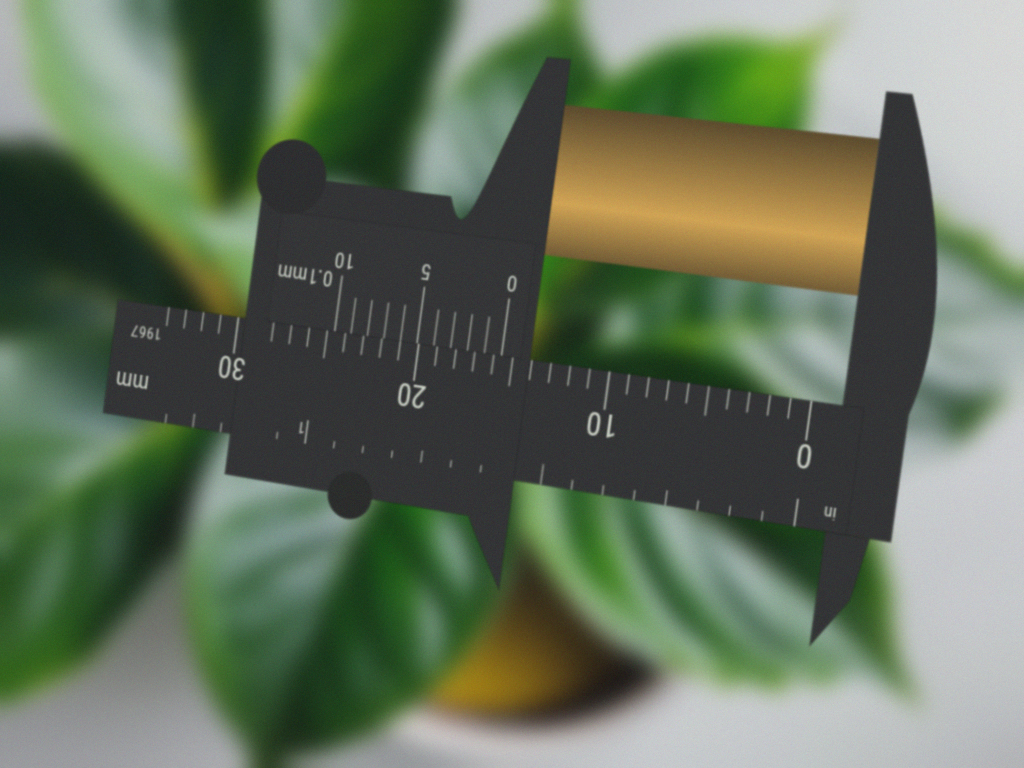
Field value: 15.6 mm
